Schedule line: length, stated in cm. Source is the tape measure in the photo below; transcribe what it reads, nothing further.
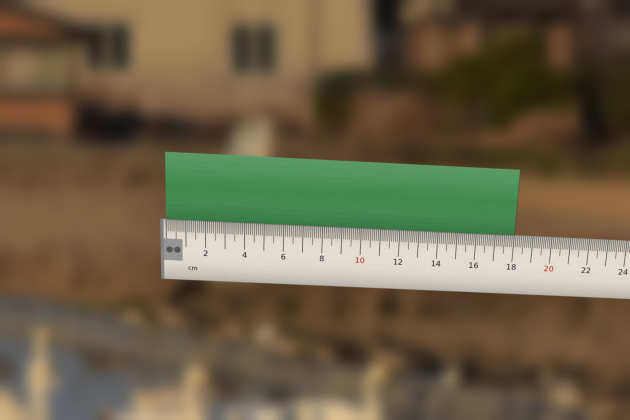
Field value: 18 cm
